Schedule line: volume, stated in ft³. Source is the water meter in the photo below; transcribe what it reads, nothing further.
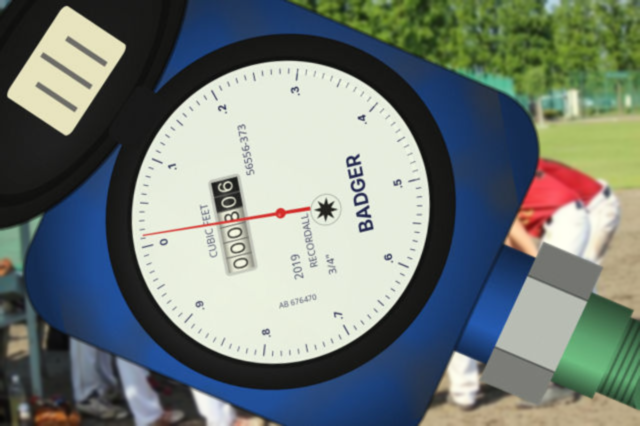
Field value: 806.01 ft³
